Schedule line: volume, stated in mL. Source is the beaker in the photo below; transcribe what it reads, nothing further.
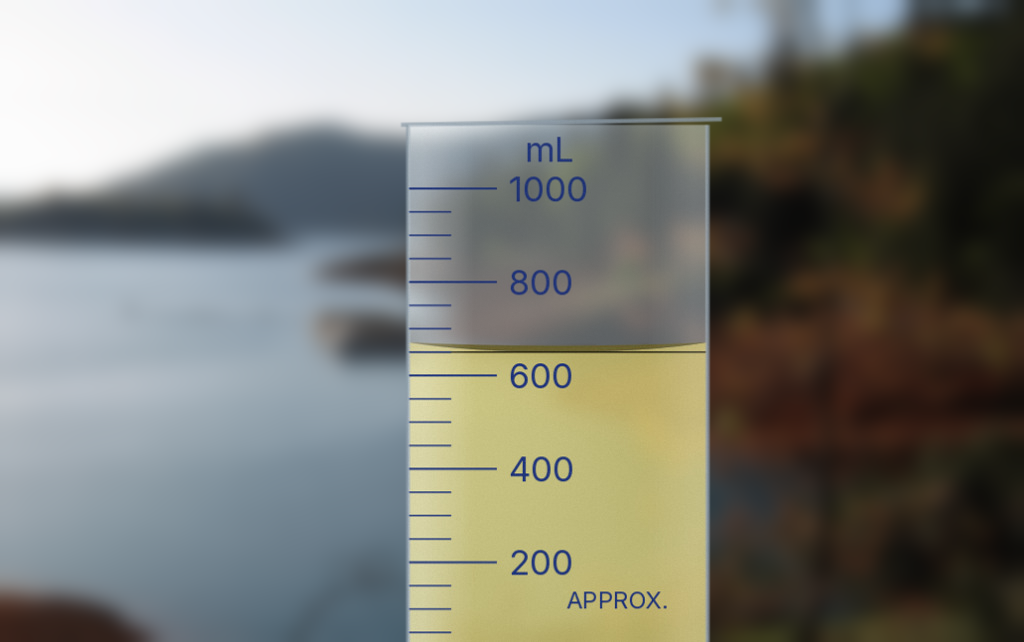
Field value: 650 mL
